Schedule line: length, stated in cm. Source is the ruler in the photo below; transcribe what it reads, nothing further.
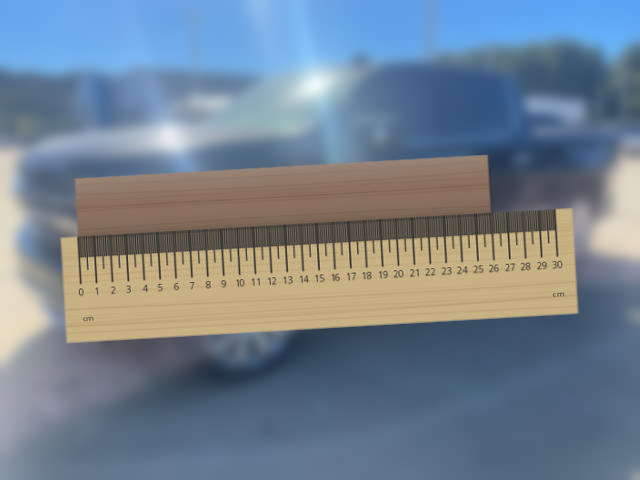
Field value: 26 cm
